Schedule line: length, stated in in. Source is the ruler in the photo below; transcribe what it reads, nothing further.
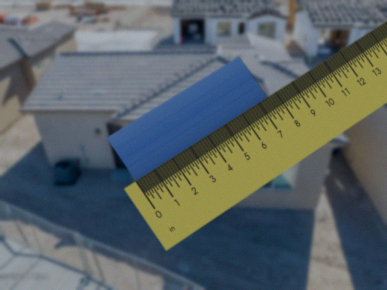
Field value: 7.5 in
